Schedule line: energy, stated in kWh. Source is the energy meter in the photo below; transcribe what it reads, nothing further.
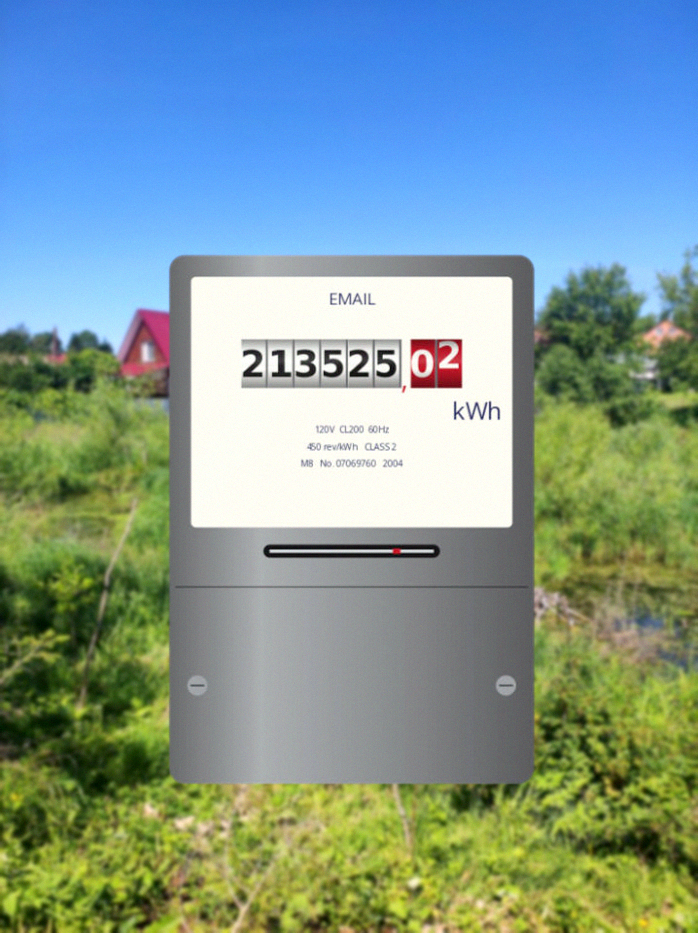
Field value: 213525.02 kWh
